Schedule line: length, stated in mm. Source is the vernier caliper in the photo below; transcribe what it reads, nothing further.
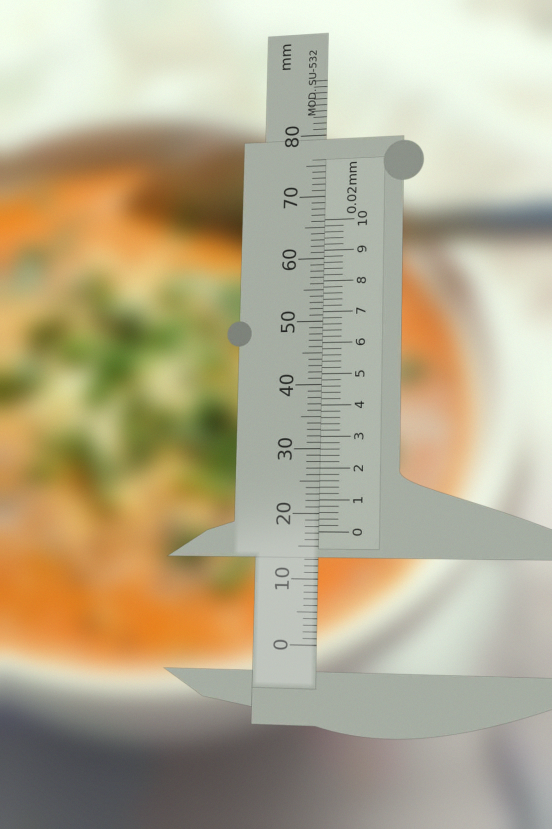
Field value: 17.2 mm
